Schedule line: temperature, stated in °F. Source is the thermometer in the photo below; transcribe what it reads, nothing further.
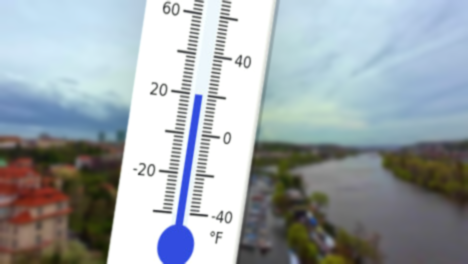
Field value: 20 °F
